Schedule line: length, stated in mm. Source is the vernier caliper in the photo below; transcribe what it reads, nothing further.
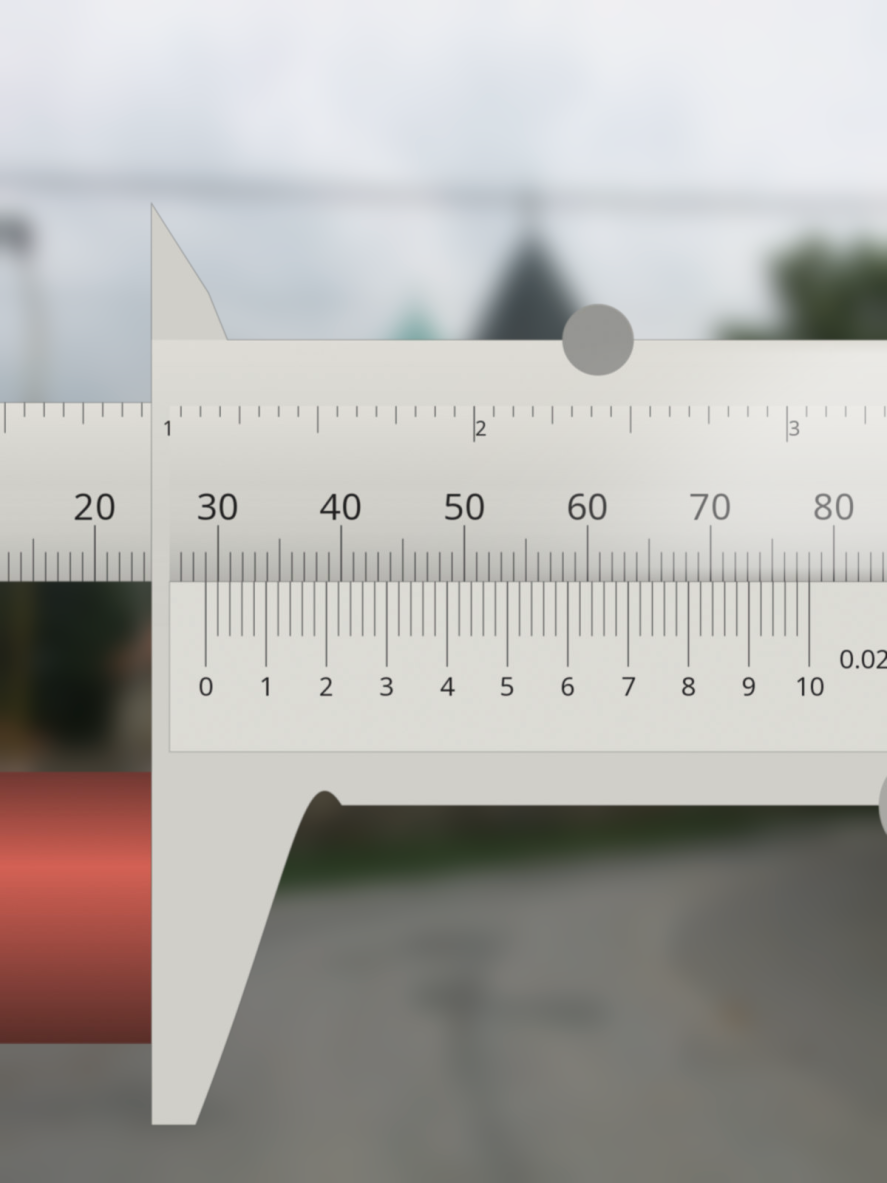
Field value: 29.0 mm
